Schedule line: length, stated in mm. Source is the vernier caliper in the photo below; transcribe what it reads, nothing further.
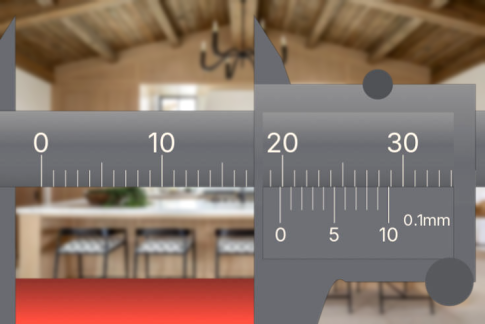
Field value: 19.8 mm
